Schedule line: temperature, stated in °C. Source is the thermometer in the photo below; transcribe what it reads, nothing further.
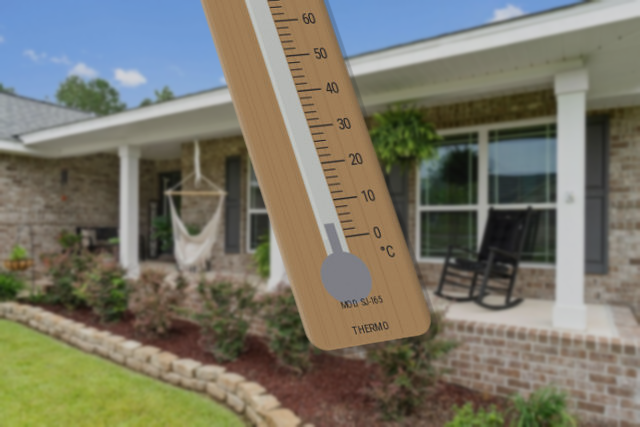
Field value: 4 °C
